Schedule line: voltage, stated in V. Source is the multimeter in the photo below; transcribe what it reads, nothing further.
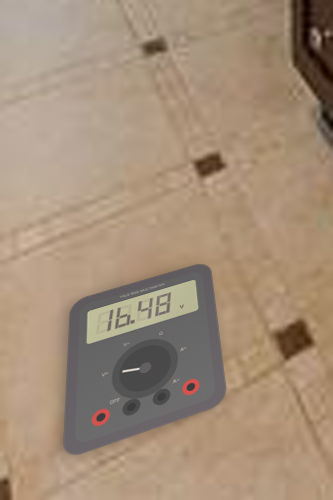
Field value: 16.48 V
